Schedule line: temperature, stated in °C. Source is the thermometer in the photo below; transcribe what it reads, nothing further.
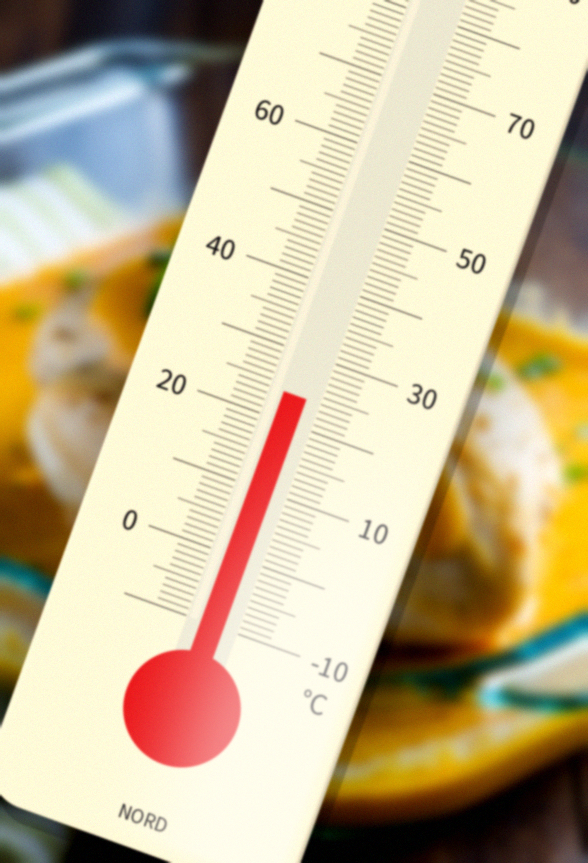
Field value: 24 °C
